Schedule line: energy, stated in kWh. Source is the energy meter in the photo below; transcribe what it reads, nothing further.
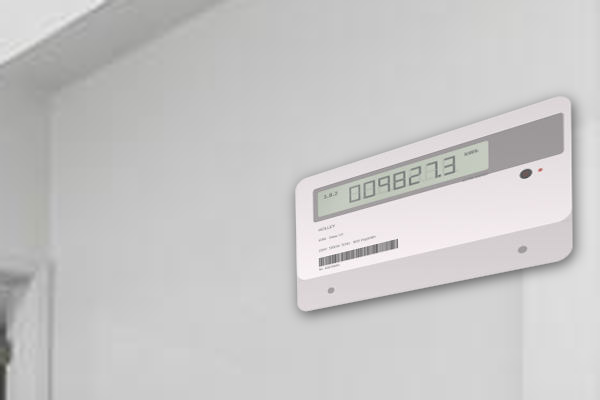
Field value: 9827.3 kWh
